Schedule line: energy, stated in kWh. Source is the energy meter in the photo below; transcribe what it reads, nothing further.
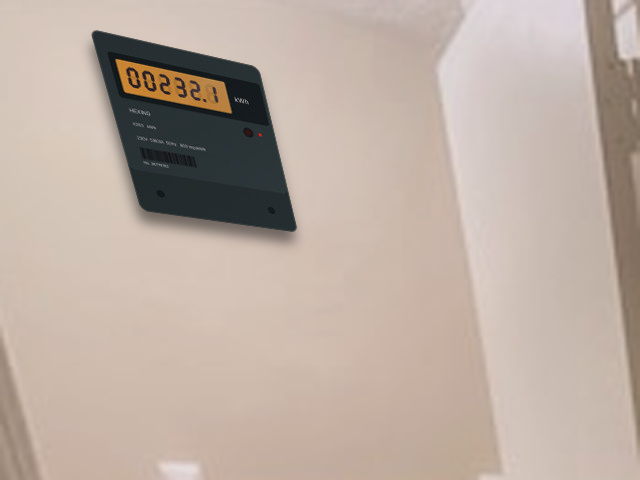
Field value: 232.1 kWh
